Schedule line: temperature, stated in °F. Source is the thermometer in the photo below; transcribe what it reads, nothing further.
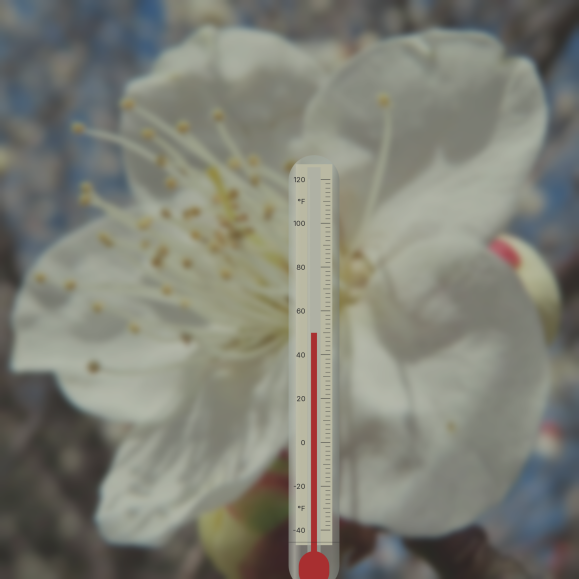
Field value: 50 °F
